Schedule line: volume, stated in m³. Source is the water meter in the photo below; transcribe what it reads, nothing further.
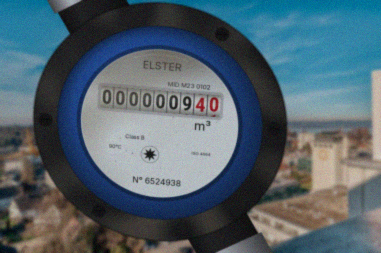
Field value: 9.40 m³
